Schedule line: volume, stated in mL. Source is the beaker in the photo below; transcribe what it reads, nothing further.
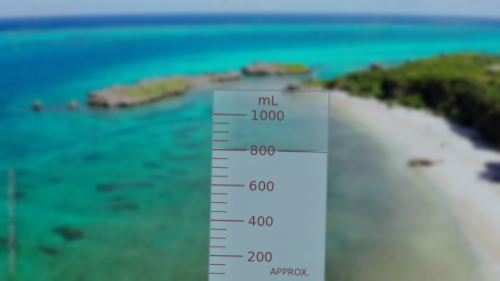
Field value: 800 mL
